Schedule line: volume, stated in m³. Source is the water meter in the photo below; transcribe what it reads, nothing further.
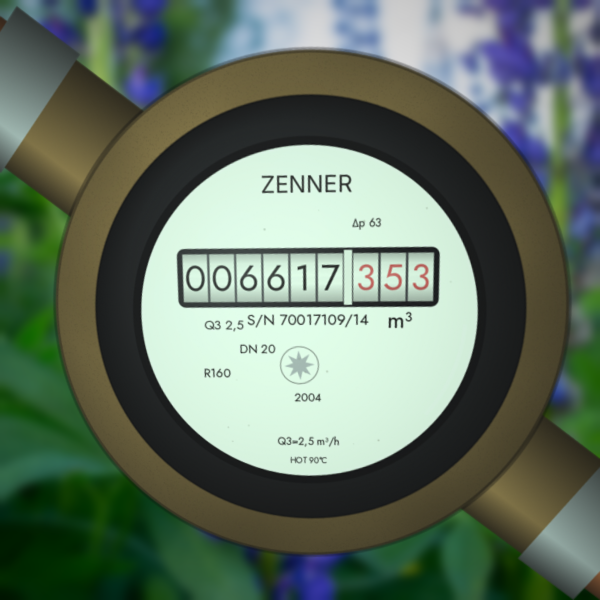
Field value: 6617.353 m³
